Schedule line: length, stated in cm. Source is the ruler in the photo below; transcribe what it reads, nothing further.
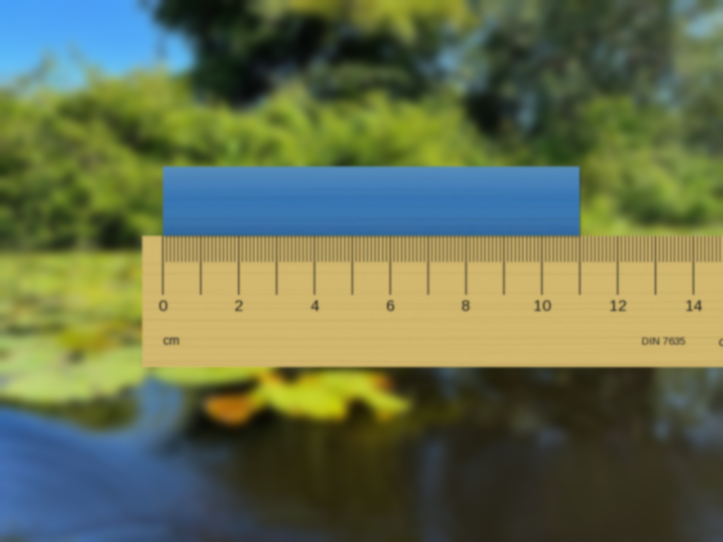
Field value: 11 cm
